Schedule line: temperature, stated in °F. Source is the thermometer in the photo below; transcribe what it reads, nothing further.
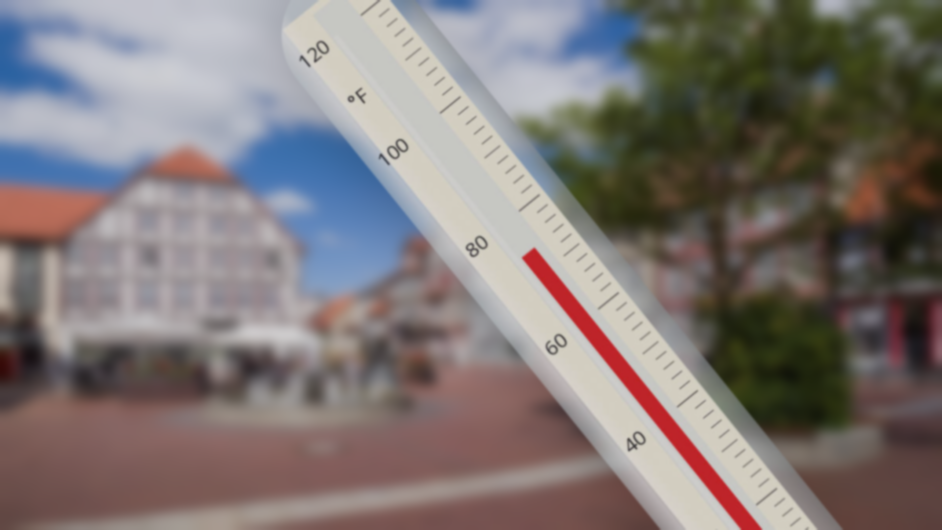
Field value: 74 °F
